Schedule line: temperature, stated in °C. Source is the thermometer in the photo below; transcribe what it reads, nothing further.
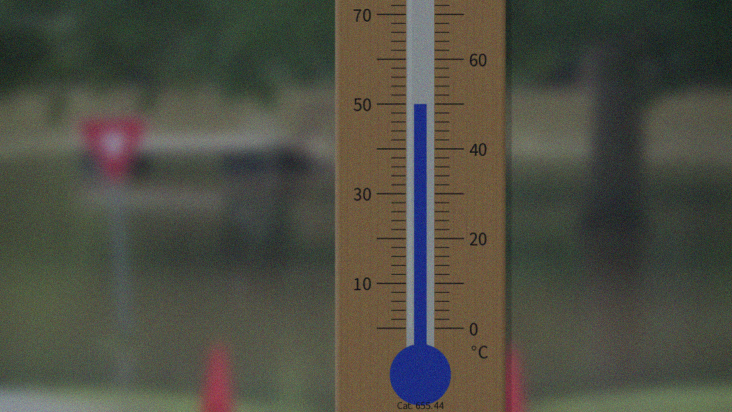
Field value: 50 °C
